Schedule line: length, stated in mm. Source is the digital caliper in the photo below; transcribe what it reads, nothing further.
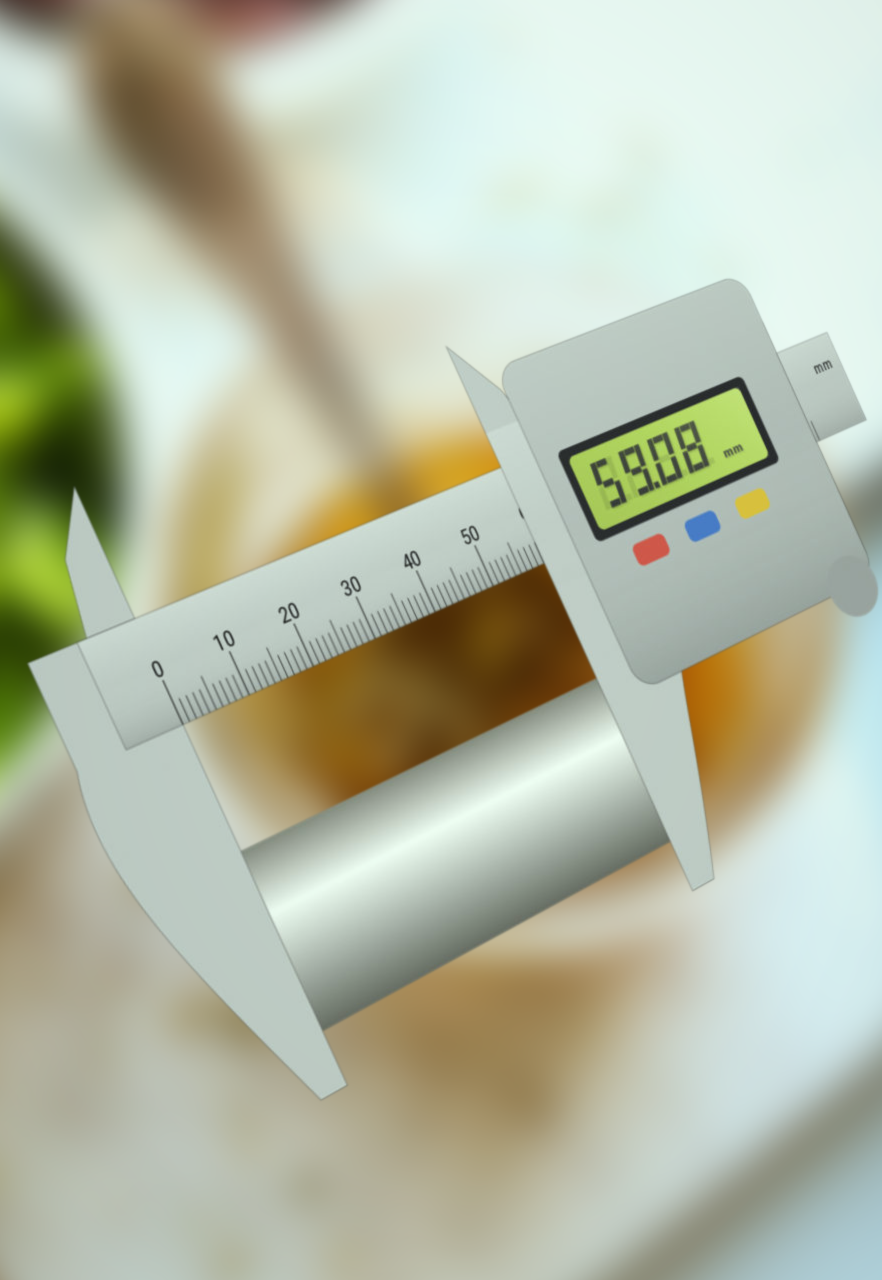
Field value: 59.08 mm
